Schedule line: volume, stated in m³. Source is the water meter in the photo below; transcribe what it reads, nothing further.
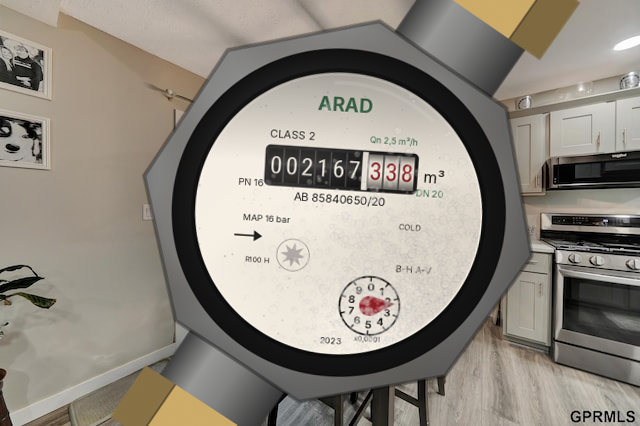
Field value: 2167.3382 m³
